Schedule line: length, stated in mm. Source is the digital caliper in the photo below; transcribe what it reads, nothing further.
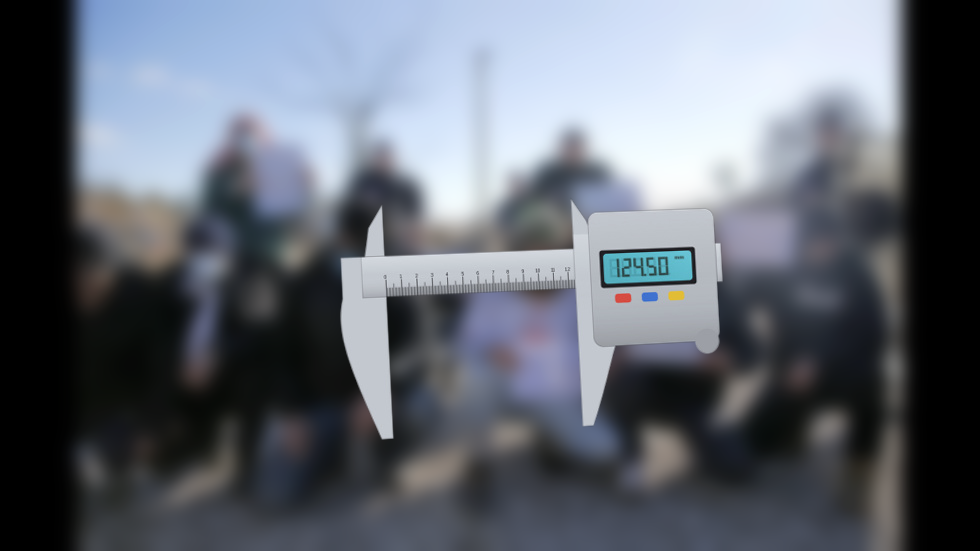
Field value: 124.50 mm
